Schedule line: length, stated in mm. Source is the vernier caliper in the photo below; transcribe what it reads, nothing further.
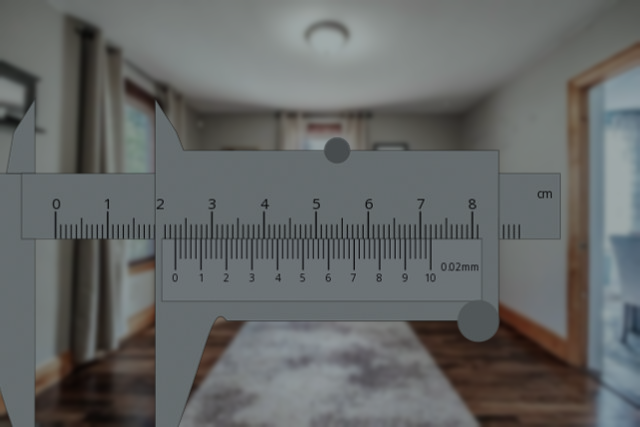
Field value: 23.0 mm
